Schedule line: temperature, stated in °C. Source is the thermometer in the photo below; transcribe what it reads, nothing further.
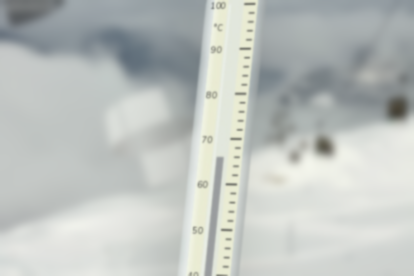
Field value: 66 °C
